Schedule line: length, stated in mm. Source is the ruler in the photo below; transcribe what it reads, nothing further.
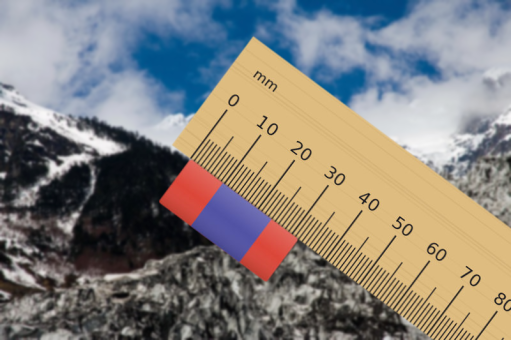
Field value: 32 mm
